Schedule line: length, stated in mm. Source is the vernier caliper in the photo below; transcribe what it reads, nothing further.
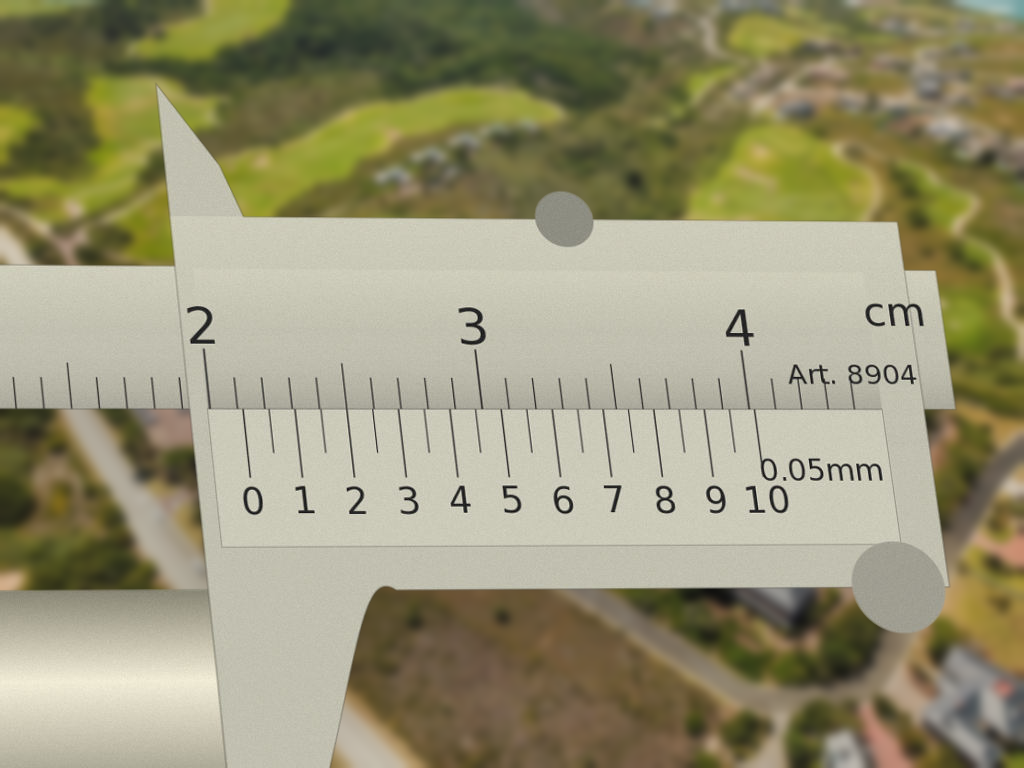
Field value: 21.20 mm
